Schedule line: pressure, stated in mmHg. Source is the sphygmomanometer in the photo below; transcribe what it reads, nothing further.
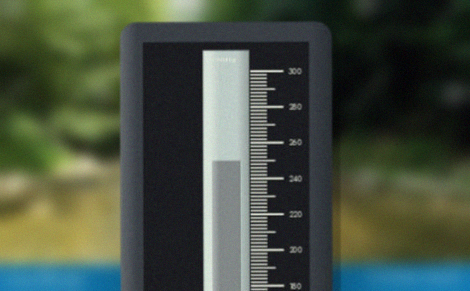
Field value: 250 mmHg
